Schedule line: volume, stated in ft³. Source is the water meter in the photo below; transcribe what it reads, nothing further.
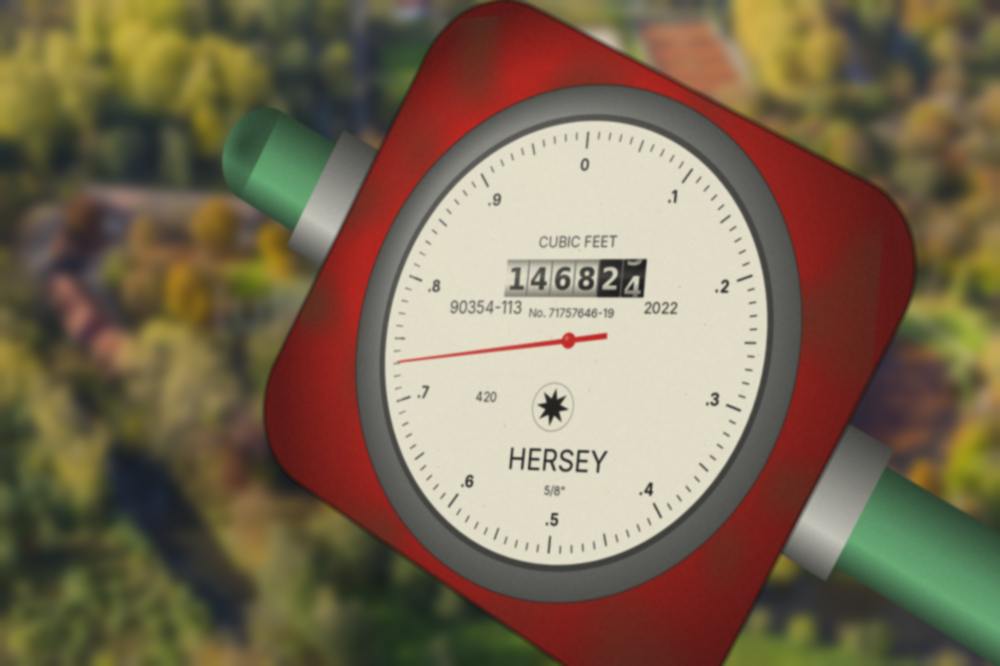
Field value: 146823.73 ft³
